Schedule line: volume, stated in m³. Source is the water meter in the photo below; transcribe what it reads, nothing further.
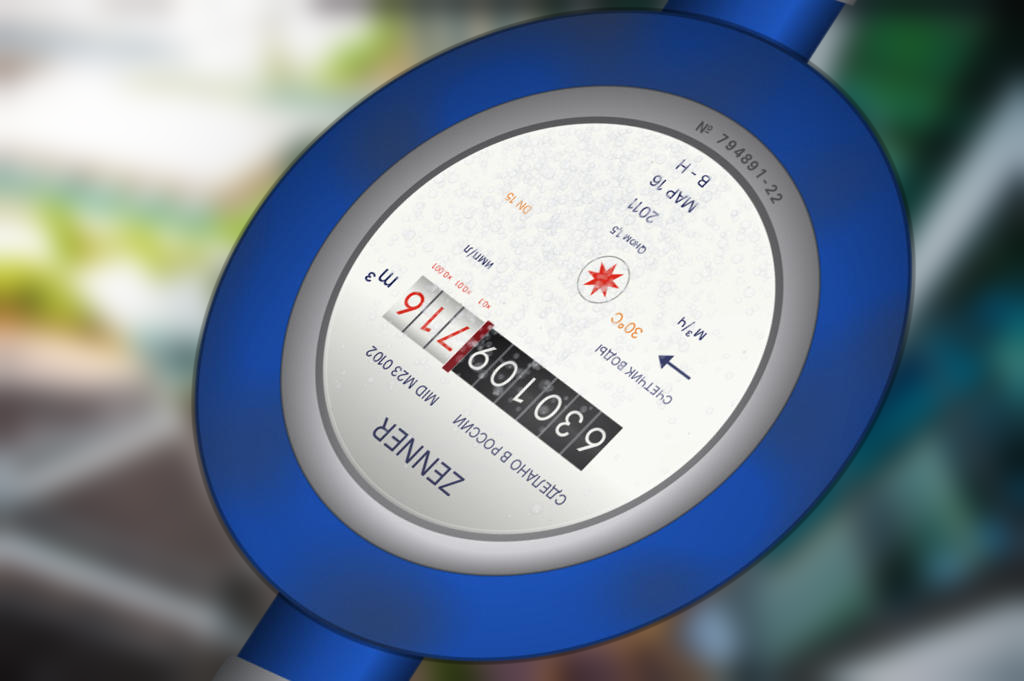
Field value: 630109.716 m³
